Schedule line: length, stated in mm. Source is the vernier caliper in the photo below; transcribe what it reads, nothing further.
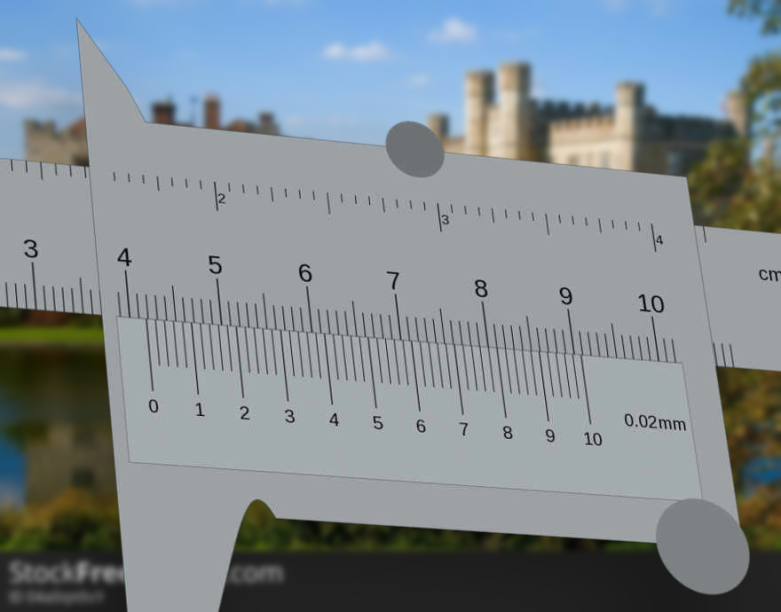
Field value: 41.8 mm
